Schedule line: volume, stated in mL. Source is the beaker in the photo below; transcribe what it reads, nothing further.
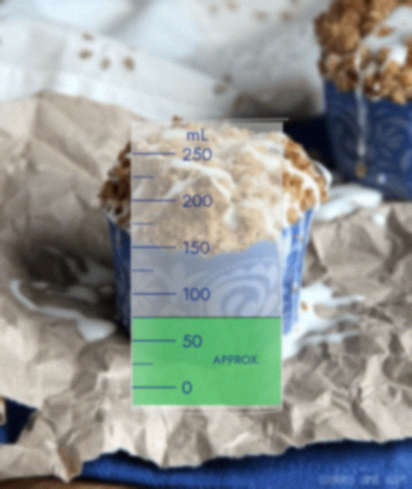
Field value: 75 mL
